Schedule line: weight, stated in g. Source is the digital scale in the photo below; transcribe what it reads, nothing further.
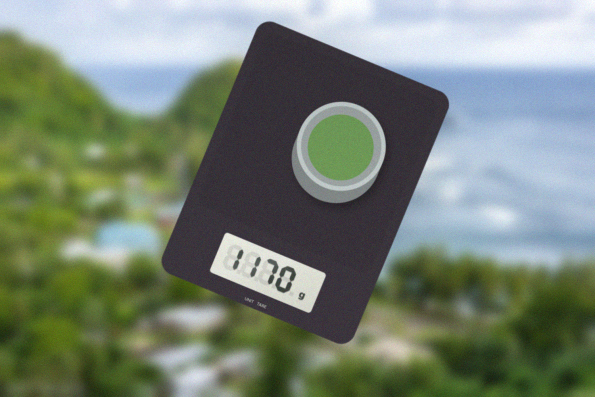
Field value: 1170 g
